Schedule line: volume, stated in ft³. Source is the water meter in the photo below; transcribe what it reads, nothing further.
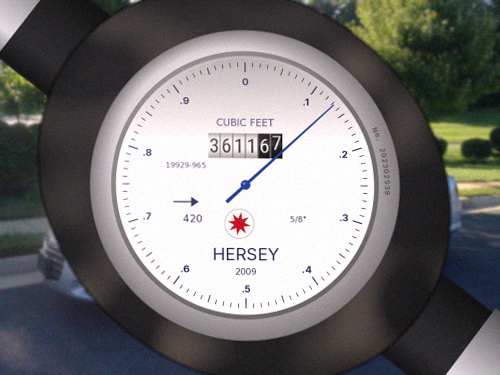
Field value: 361167.13 ft³
